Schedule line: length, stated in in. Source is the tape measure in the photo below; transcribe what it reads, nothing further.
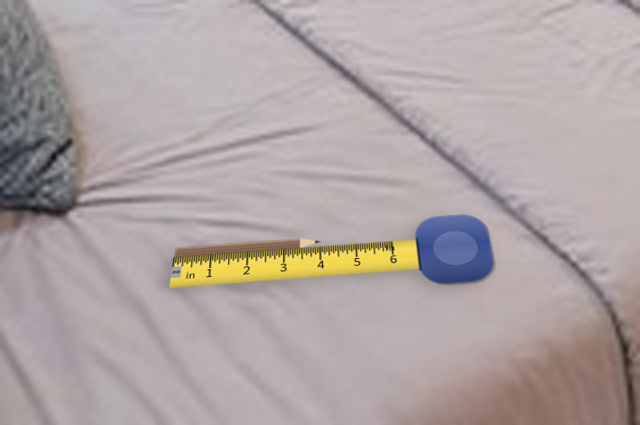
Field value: 4 in
